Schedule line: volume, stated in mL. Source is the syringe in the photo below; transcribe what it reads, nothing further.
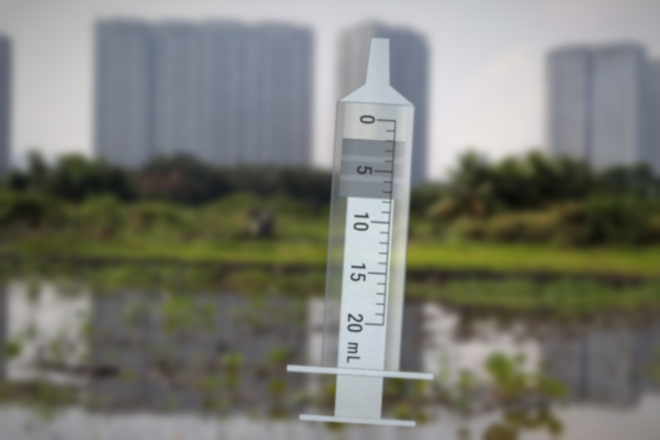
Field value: 2 mL
